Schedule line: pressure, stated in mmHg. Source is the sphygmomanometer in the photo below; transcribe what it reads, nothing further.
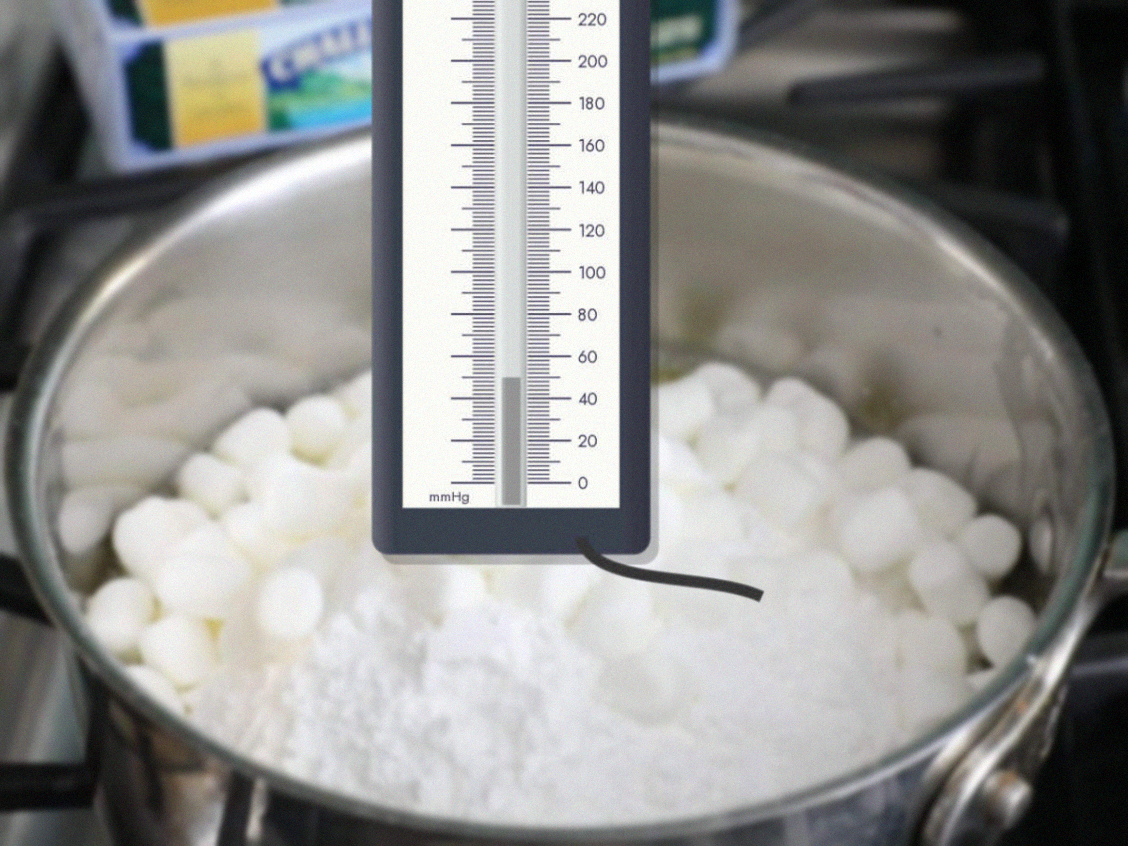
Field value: 50 mmHg
